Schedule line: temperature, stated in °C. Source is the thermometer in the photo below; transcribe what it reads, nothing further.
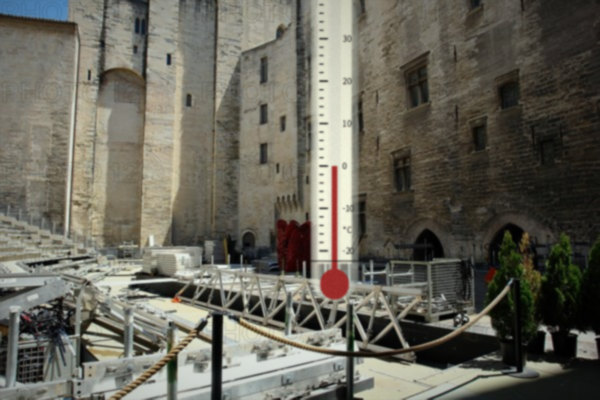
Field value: 0 °C
